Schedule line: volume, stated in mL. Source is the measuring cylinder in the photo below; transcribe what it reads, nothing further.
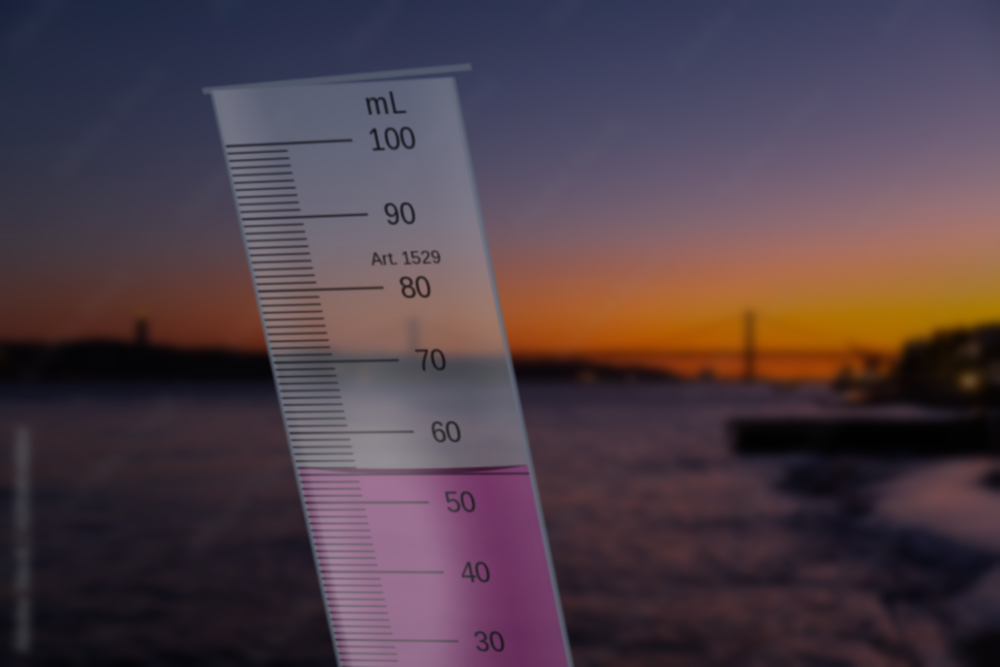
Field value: 54 mL
